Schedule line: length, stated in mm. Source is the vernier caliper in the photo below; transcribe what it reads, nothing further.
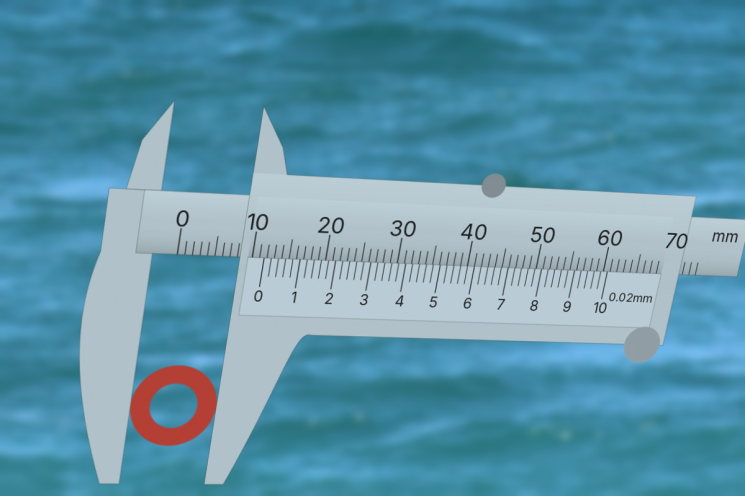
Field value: 11.6 mm
